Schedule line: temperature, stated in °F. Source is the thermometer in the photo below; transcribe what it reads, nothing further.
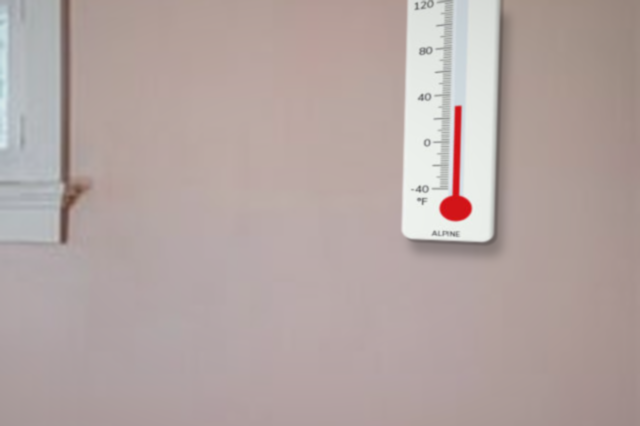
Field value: 30 °F
